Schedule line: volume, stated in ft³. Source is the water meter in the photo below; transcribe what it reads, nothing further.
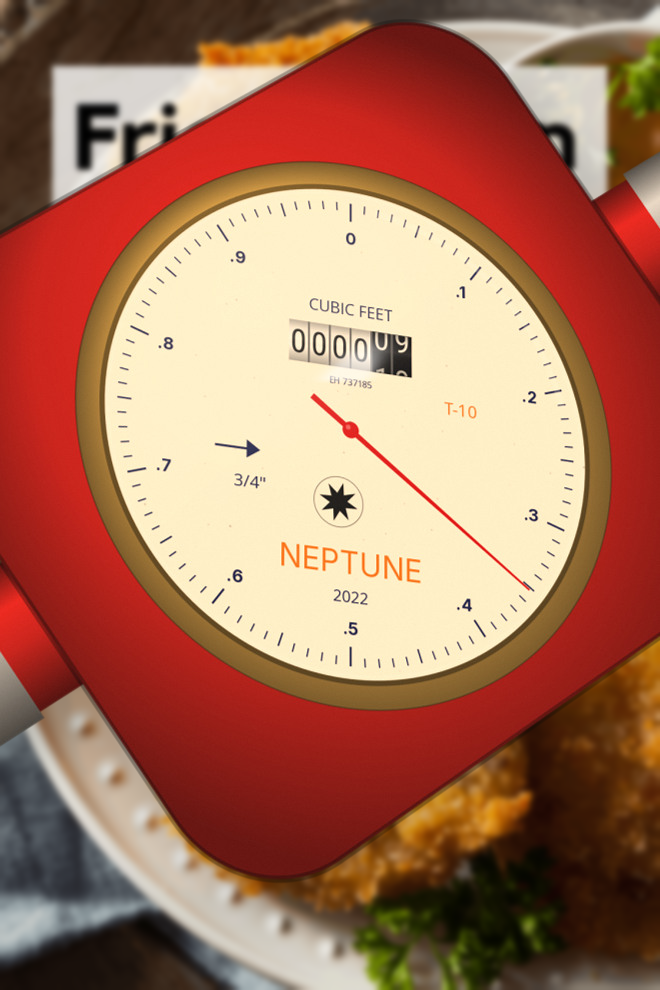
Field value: 9.35 ft³
